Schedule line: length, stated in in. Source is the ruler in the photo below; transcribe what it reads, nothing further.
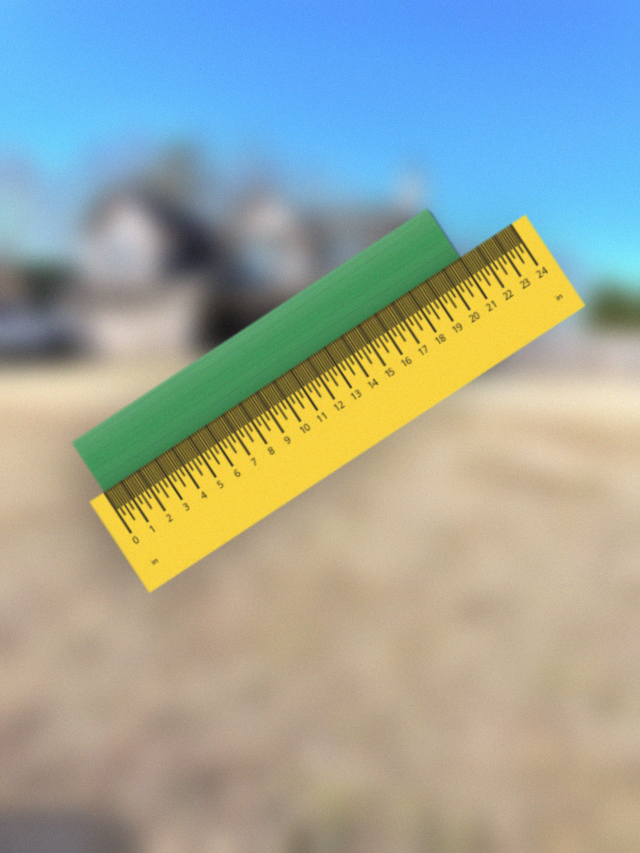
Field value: 21 in
